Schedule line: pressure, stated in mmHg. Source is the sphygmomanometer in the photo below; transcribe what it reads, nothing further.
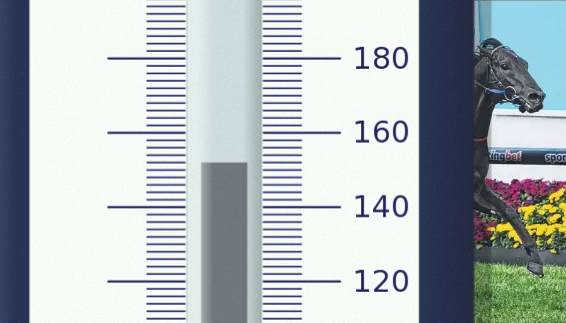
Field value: 152 mmHg
